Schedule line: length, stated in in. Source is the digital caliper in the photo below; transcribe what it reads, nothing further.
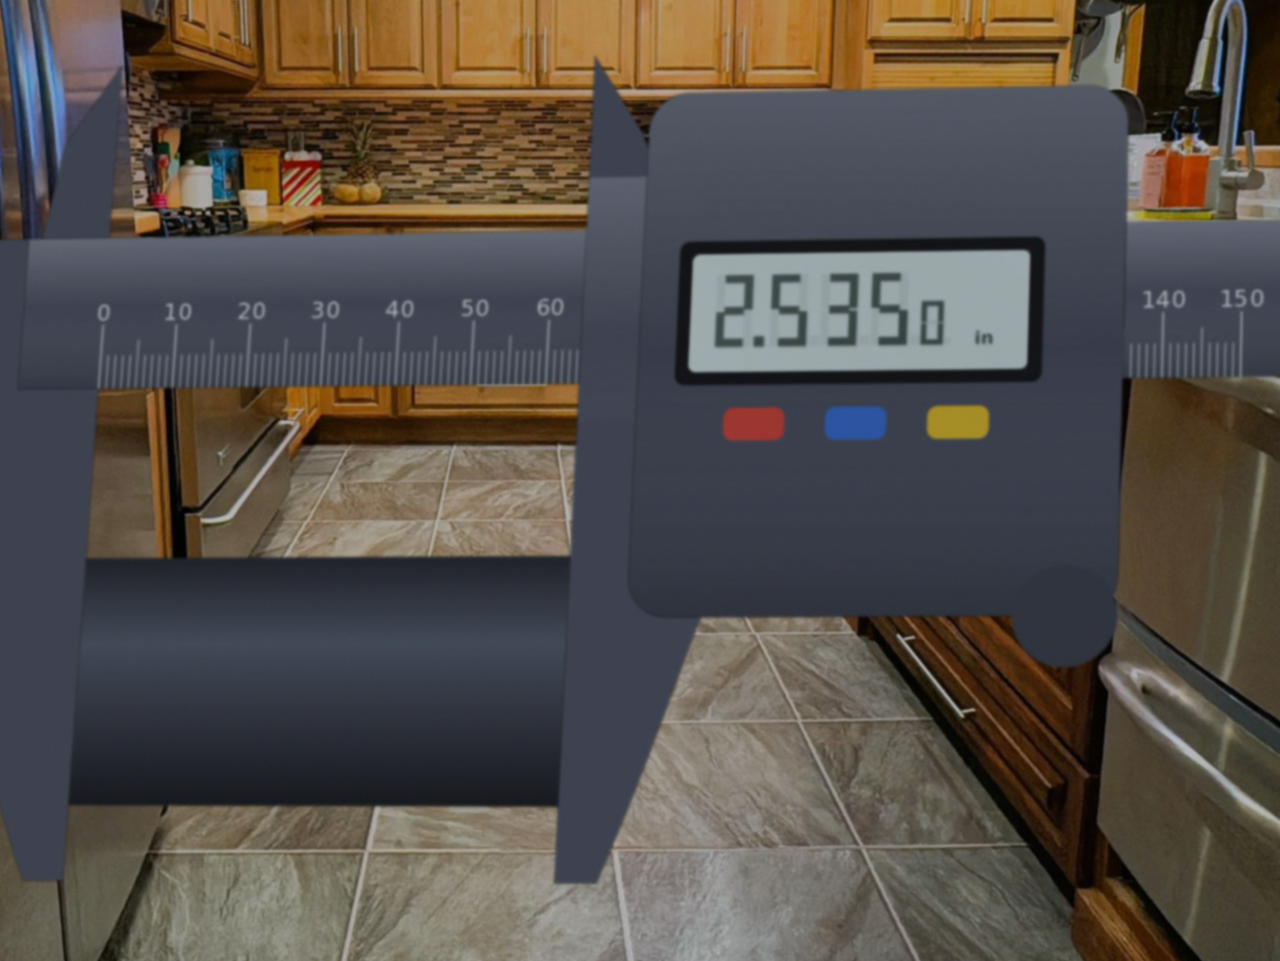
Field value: 2.5350 in
